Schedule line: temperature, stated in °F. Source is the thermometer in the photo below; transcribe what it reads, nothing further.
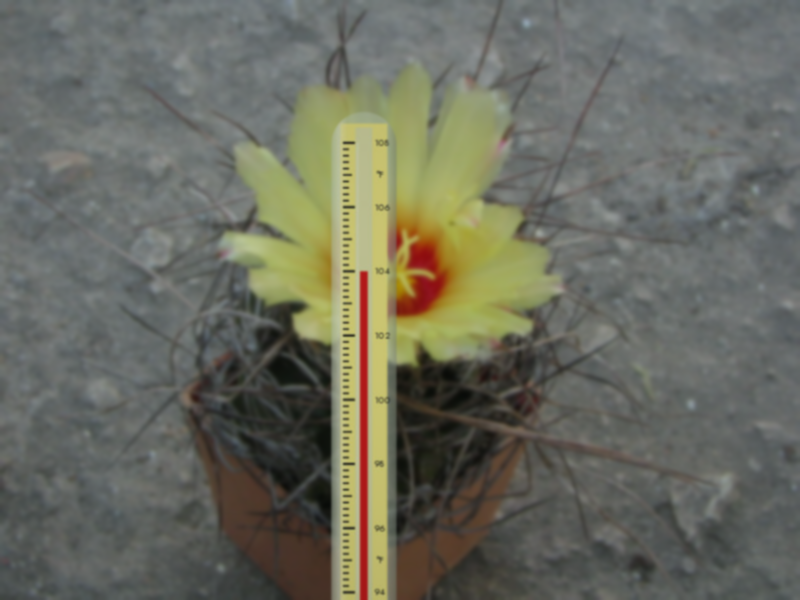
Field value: 104 °F
